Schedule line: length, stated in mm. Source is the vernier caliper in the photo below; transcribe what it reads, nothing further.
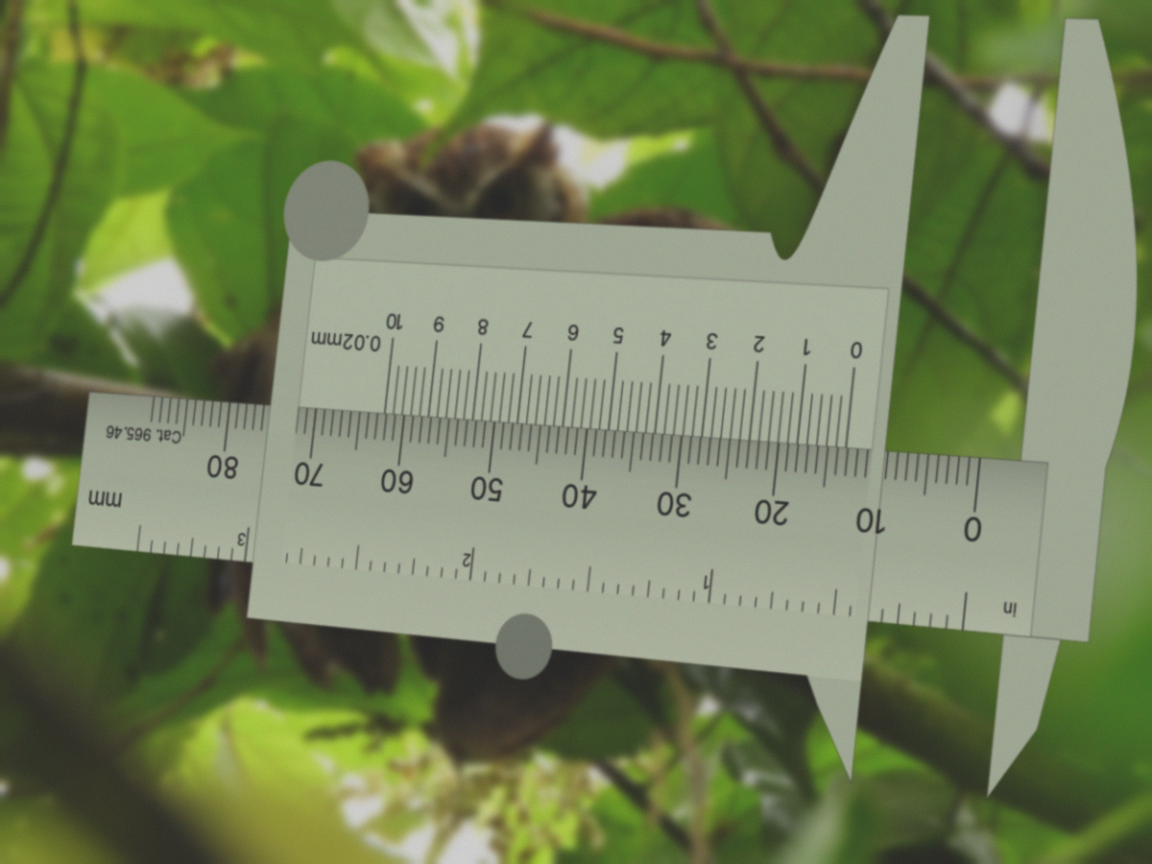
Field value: 13.2 mm
